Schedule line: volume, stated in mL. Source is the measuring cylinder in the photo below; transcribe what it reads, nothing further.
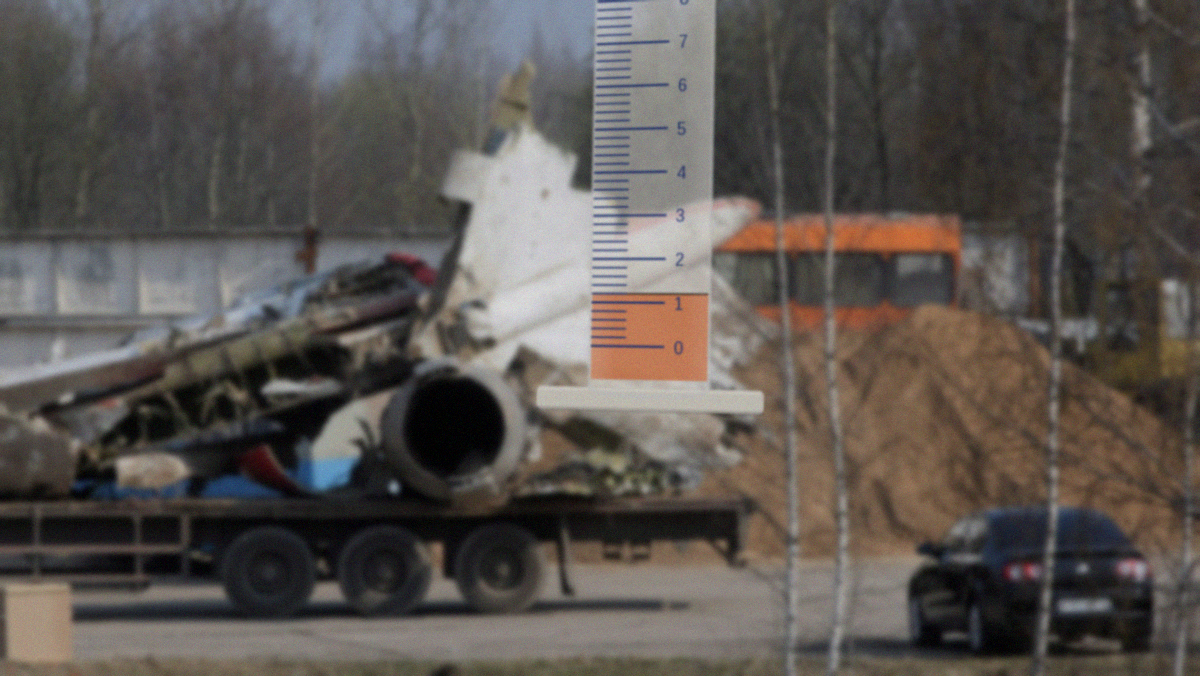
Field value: 1.2 mL
